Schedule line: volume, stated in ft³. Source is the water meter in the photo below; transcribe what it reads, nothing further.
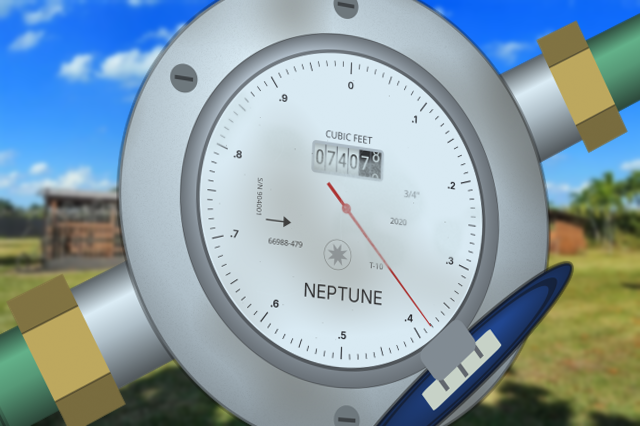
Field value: 74078.38 ft³
